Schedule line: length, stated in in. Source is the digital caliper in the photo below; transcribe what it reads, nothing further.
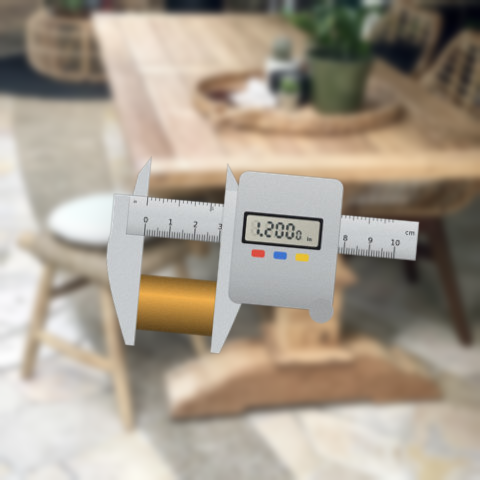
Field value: 1.2000 in
